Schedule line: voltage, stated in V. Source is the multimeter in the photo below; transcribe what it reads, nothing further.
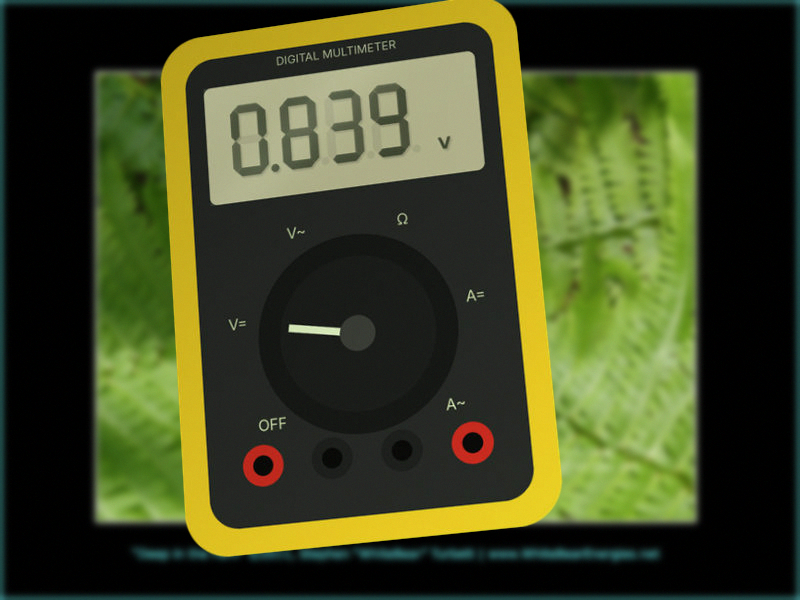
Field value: 0.839 V
